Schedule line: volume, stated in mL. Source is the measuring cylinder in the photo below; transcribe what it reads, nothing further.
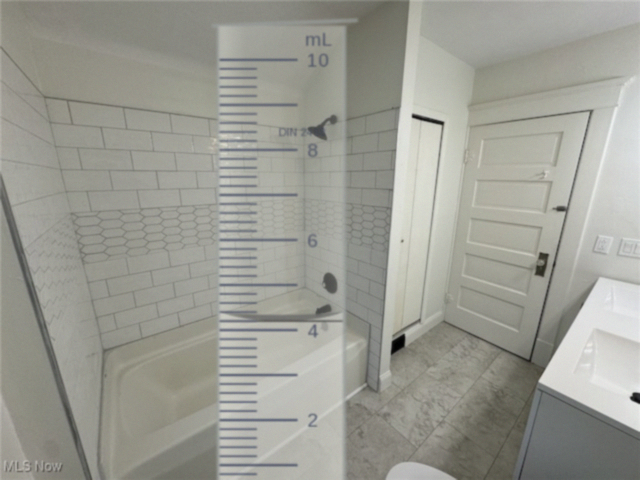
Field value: 4.2 mL
